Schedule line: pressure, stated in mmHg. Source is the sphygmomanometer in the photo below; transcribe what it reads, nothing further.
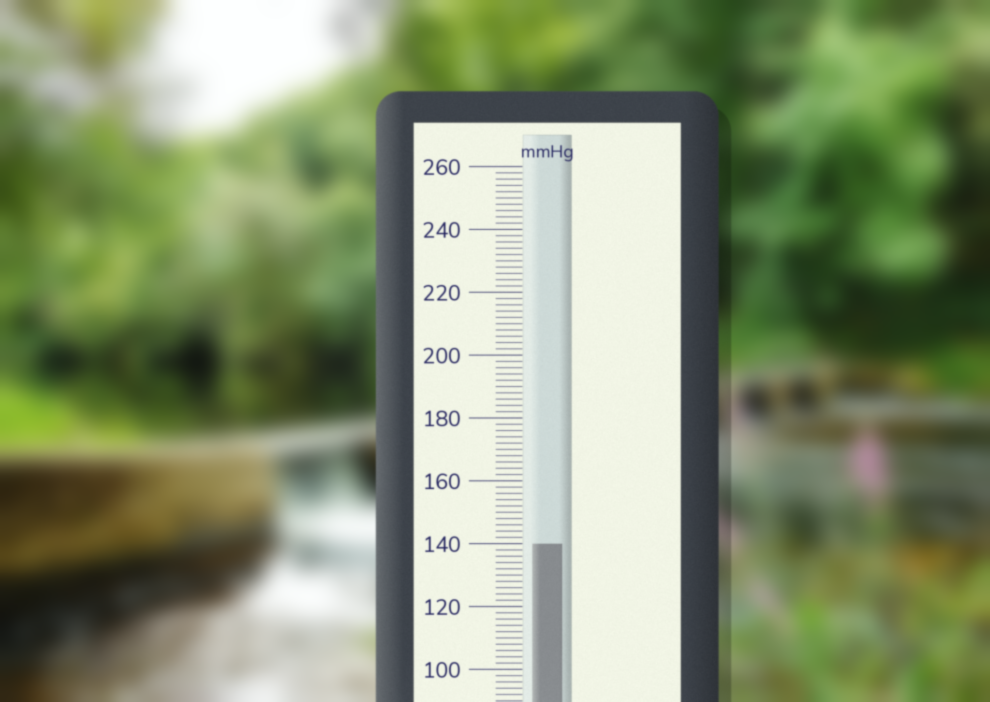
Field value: 140 mmHg
